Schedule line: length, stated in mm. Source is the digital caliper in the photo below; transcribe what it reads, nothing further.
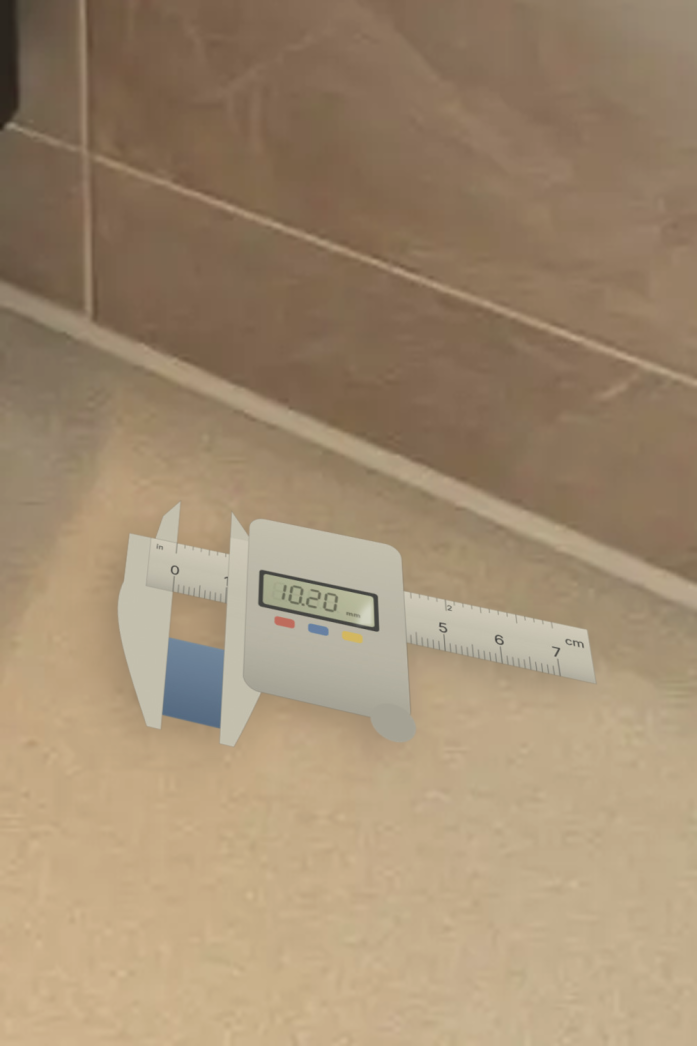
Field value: 10.20 mm
